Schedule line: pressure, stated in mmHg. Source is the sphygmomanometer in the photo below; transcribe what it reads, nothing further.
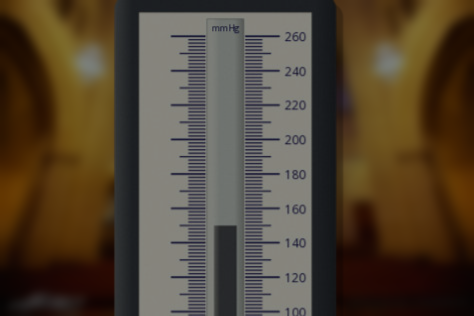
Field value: 150 mmHg
